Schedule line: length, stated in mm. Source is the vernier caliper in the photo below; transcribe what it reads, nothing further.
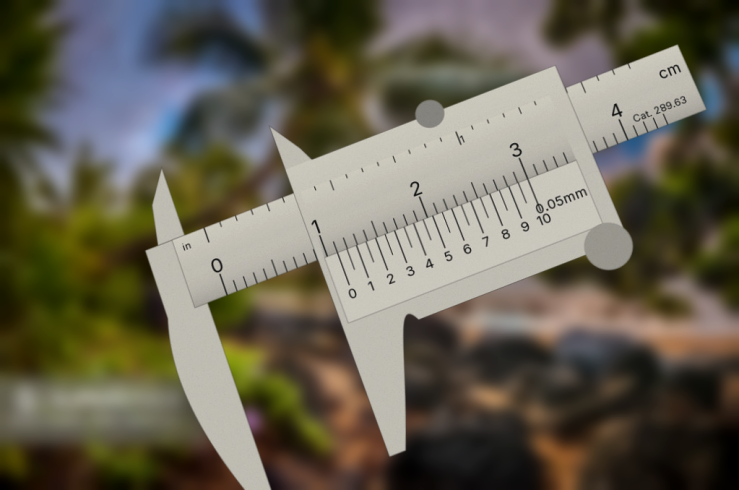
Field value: 11.0 mm
